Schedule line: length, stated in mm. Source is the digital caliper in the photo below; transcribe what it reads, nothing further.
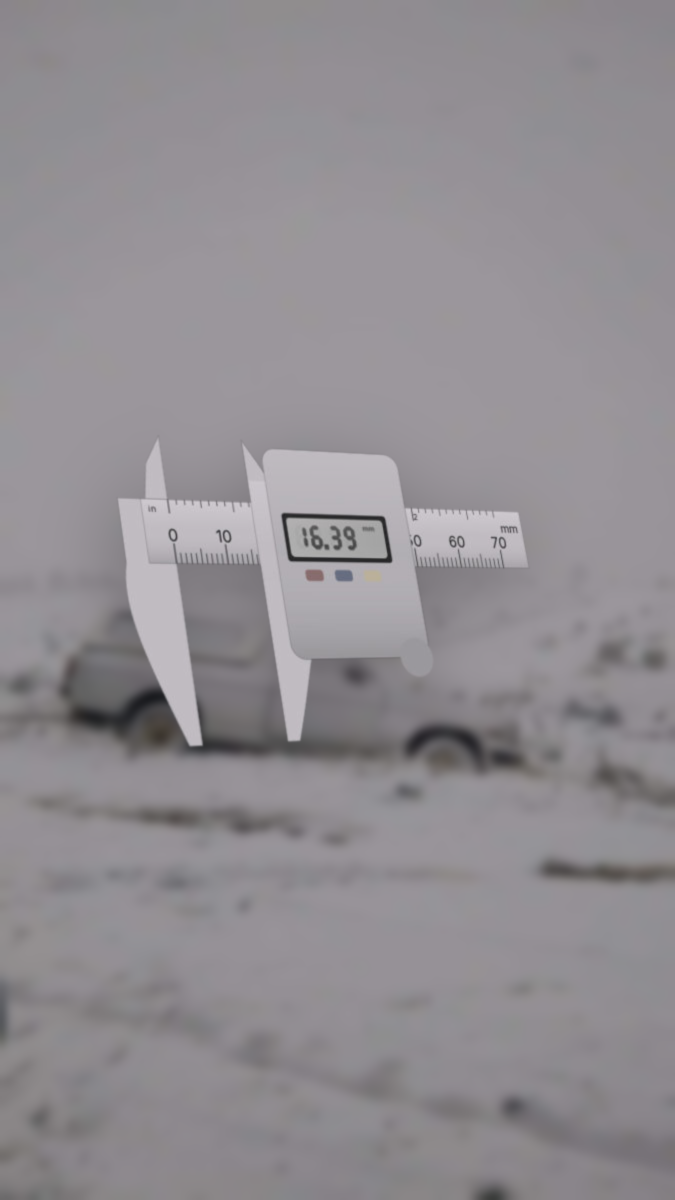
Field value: 16.39 mm
